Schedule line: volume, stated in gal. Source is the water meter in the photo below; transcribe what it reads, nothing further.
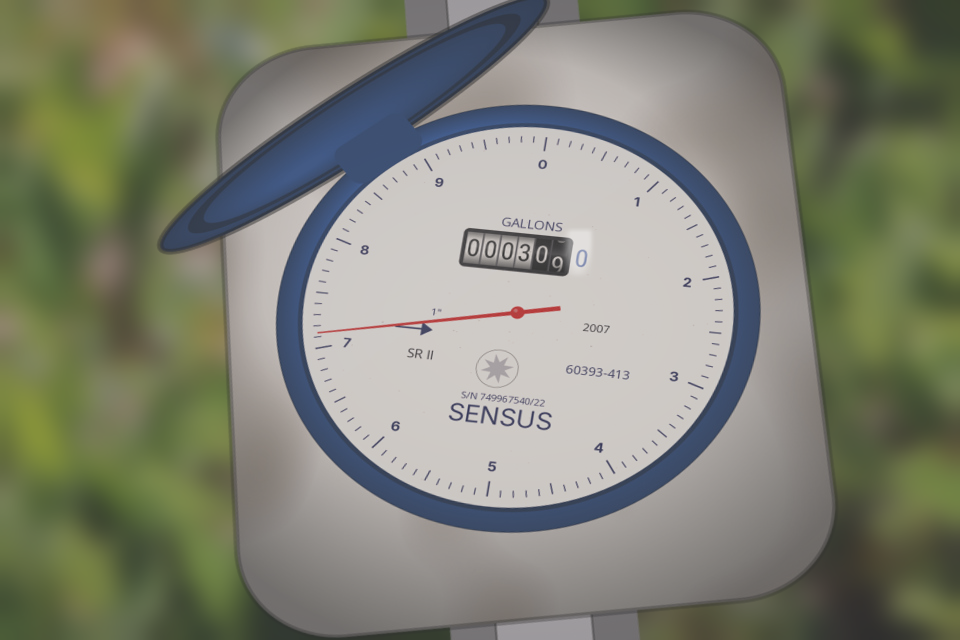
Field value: 3087.1 gal
